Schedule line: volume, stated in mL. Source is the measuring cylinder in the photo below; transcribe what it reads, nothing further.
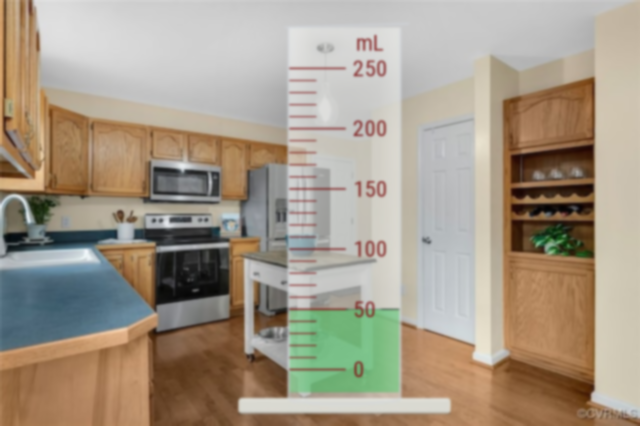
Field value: 50 mL
